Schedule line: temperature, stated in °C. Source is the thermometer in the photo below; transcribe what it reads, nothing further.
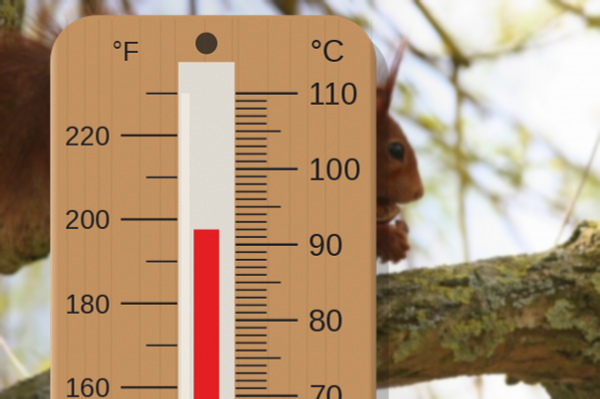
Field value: 92 °C
